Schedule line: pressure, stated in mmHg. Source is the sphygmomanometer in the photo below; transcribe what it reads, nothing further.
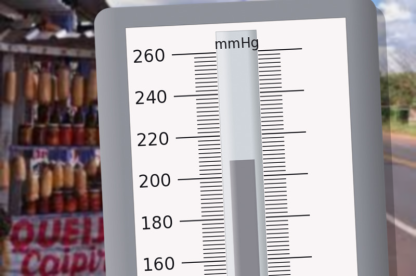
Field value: 208 mmHg
